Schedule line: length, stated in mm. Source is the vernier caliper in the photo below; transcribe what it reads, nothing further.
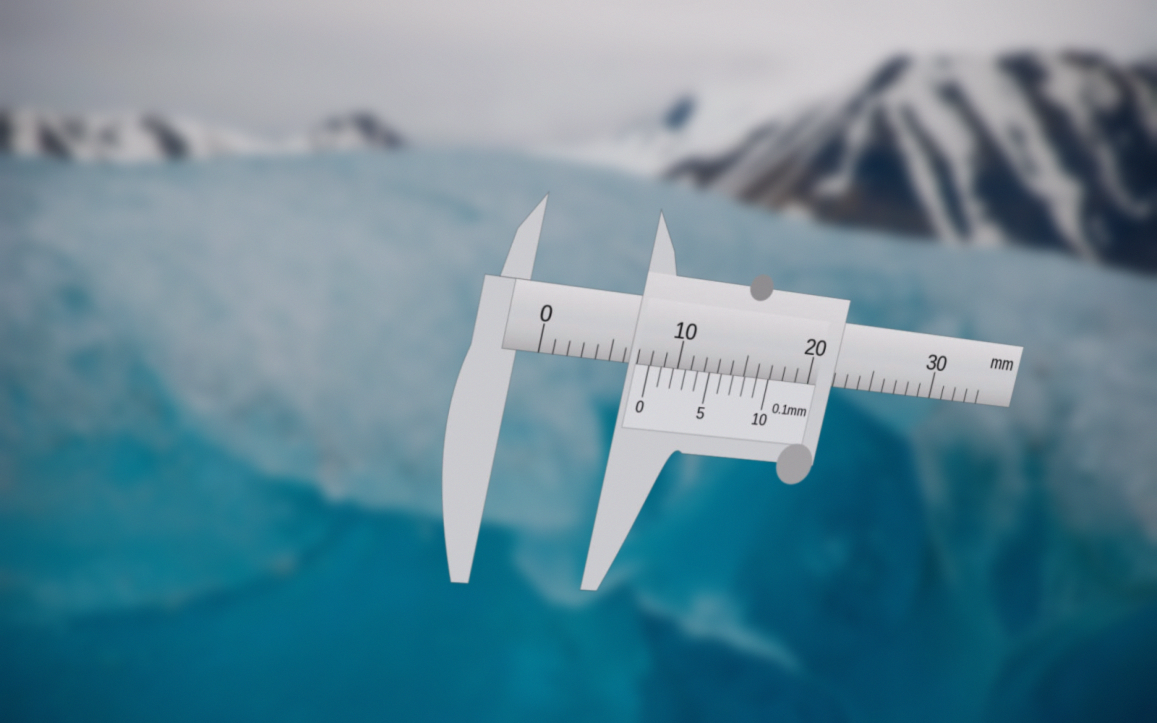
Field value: 7.9 mm
